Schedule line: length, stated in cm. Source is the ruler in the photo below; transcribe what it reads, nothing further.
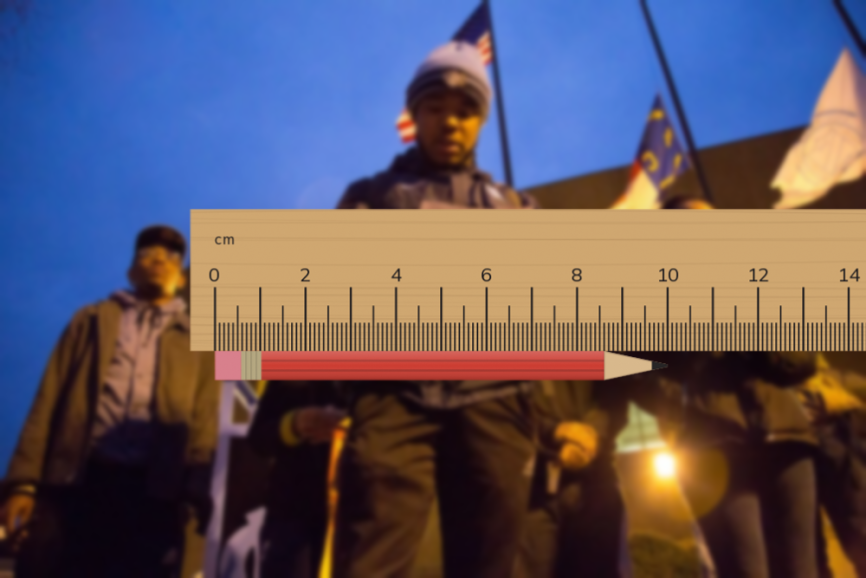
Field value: 10 cm
